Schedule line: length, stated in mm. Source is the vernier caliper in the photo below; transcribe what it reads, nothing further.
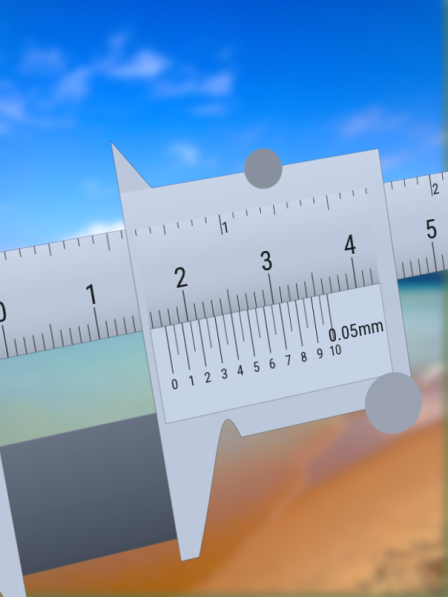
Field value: 17.4 mm
